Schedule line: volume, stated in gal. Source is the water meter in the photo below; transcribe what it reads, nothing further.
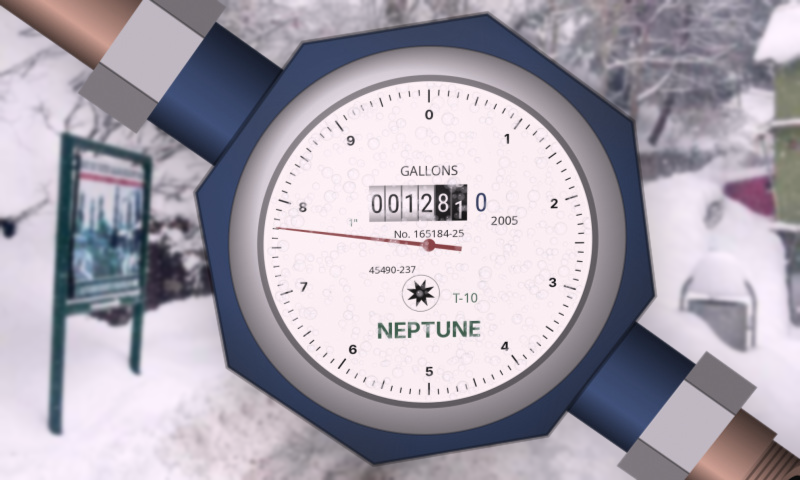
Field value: 12807.7 gal
